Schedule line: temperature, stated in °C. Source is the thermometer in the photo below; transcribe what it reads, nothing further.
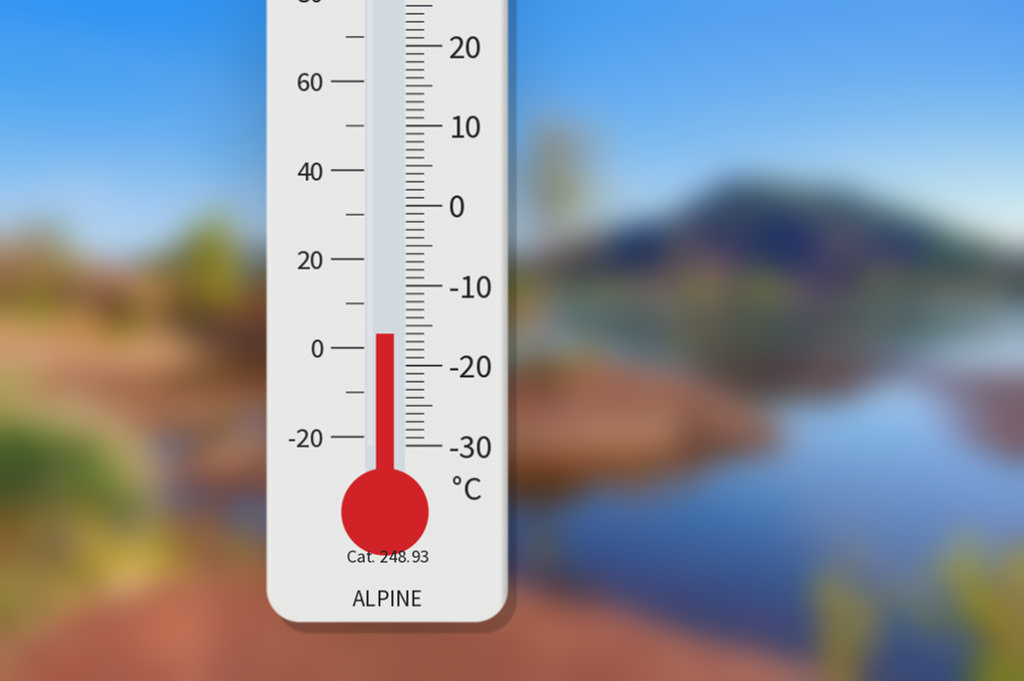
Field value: -16 °C
